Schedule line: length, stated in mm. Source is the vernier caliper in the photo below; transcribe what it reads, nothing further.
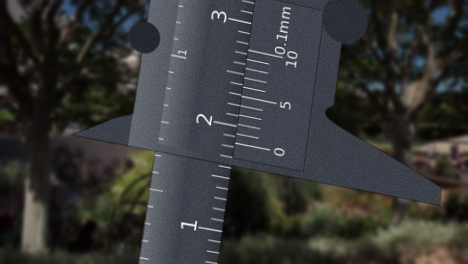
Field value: 18.4 mm
